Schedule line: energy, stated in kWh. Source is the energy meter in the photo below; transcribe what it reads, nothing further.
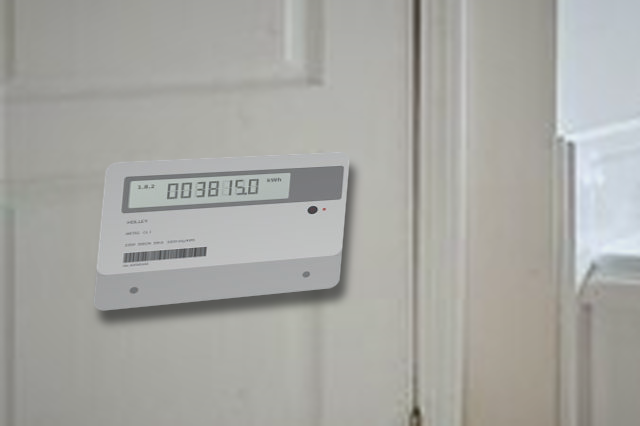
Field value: 3815.0 kWh
